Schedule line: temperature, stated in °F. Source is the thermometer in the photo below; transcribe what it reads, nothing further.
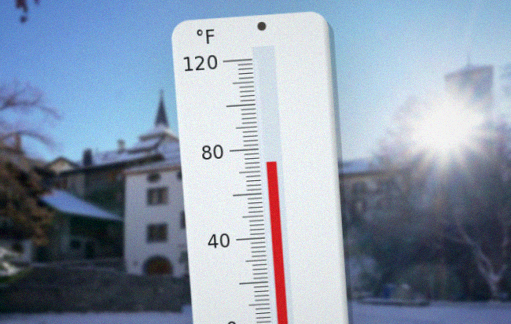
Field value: 74 °F
